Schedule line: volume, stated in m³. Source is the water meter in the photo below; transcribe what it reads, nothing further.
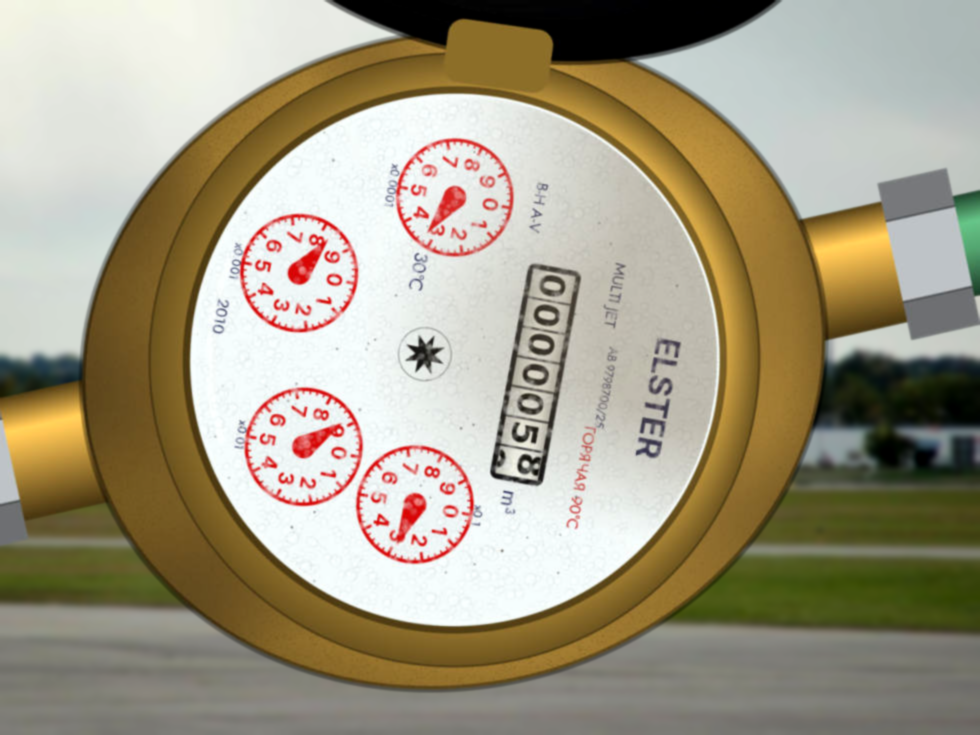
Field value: 58.2883 m³
